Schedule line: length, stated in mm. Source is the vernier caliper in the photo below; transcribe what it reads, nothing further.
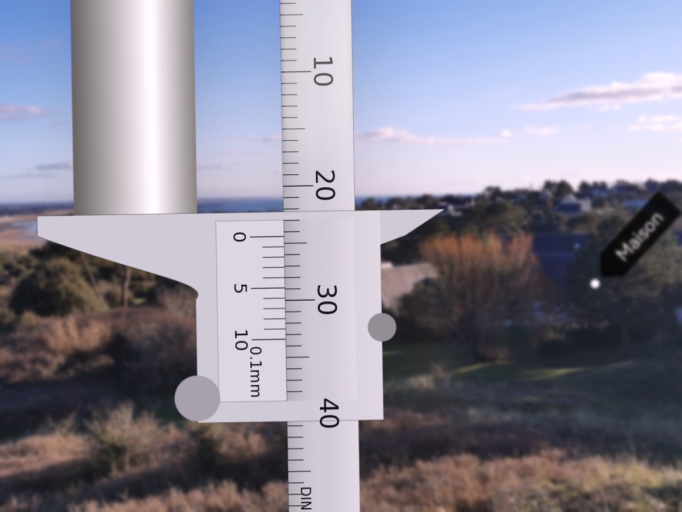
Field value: 24.4 mm
